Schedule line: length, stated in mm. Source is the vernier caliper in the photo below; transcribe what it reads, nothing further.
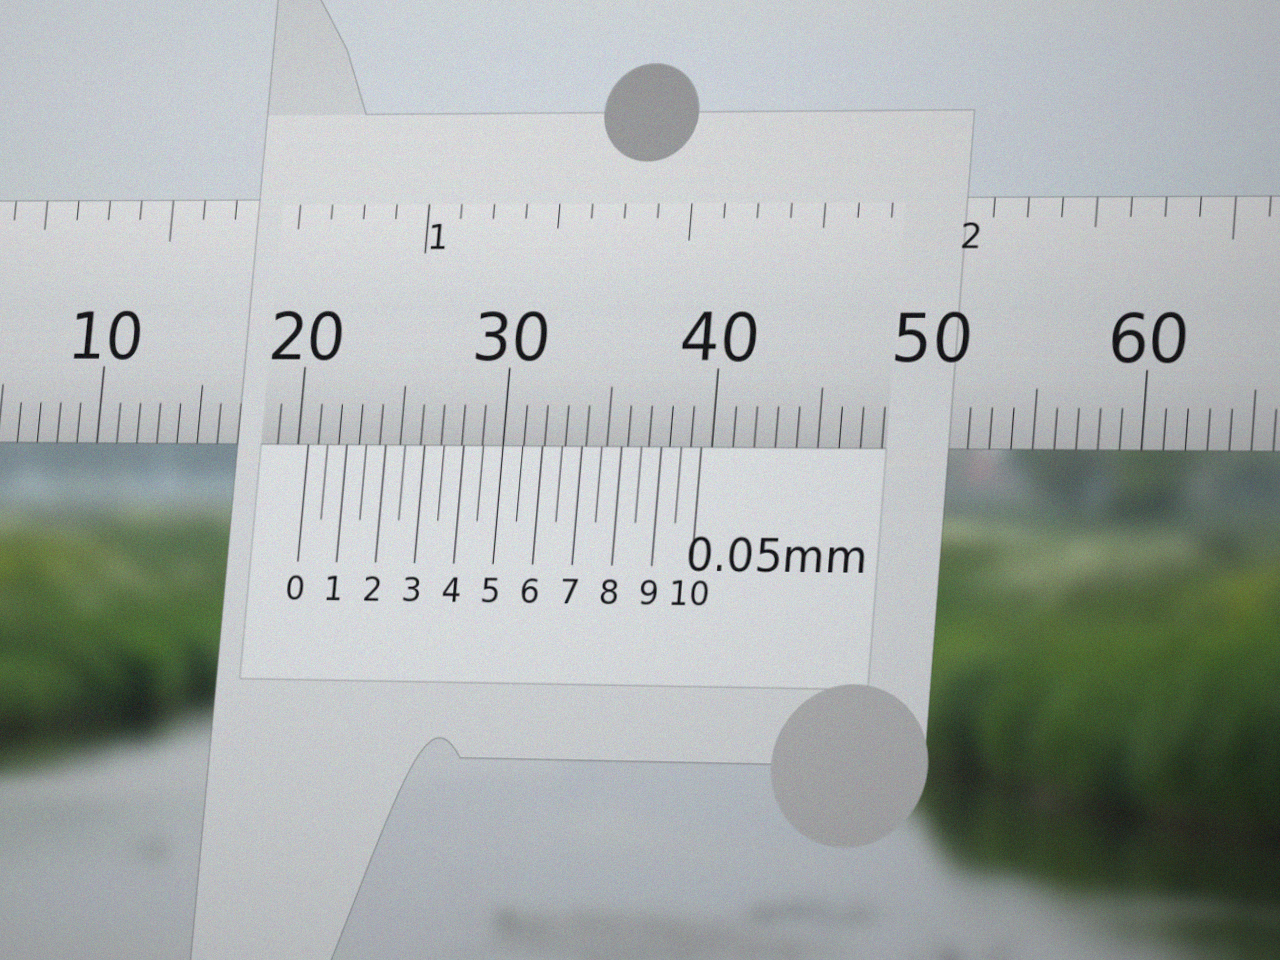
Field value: 20.5 mm
